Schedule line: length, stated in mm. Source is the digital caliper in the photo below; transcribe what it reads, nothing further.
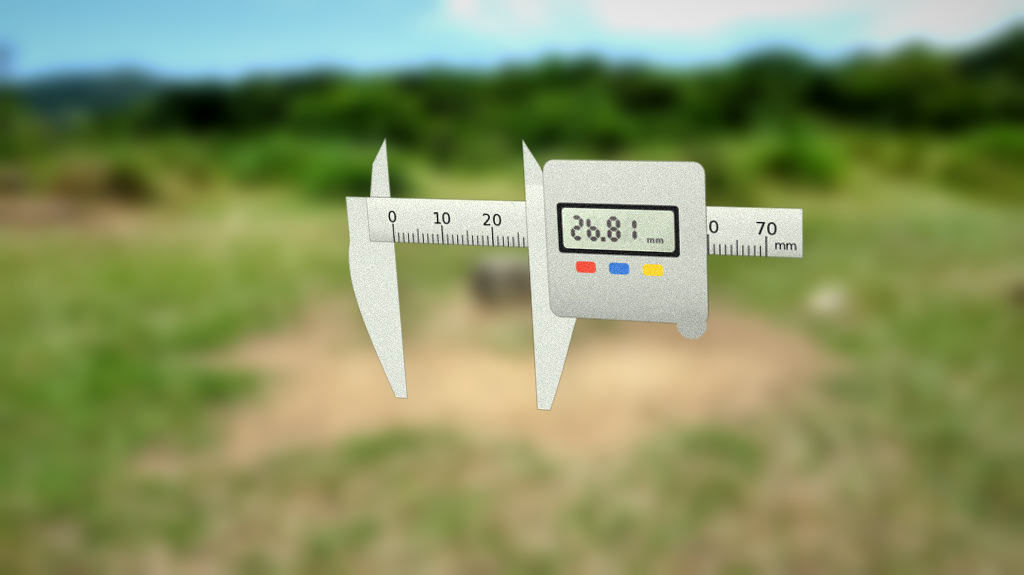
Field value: 26.81 mm
